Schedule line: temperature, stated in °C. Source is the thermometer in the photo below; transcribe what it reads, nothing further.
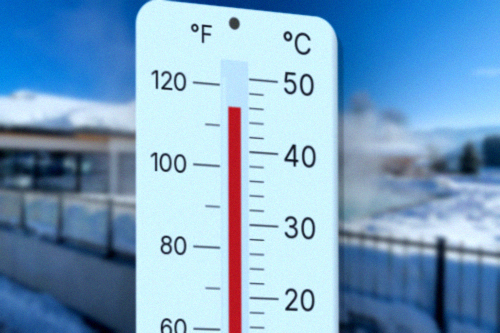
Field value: 46 °C
